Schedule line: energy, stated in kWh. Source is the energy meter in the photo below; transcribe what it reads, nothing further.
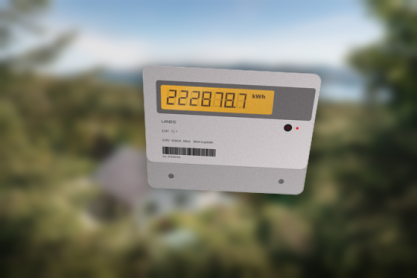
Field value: 222878.7 kWh
